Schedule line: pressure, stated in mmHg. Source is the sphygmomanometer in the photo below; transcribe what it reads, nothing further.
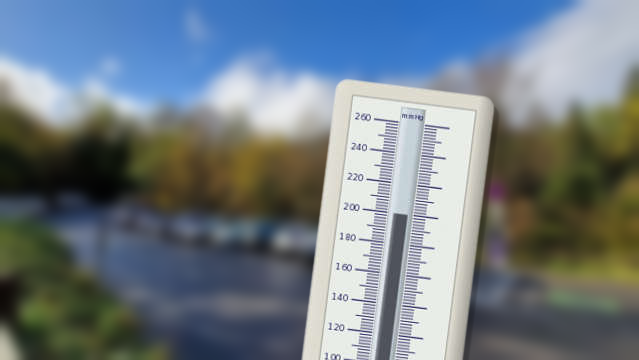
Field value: 200 mmHg
